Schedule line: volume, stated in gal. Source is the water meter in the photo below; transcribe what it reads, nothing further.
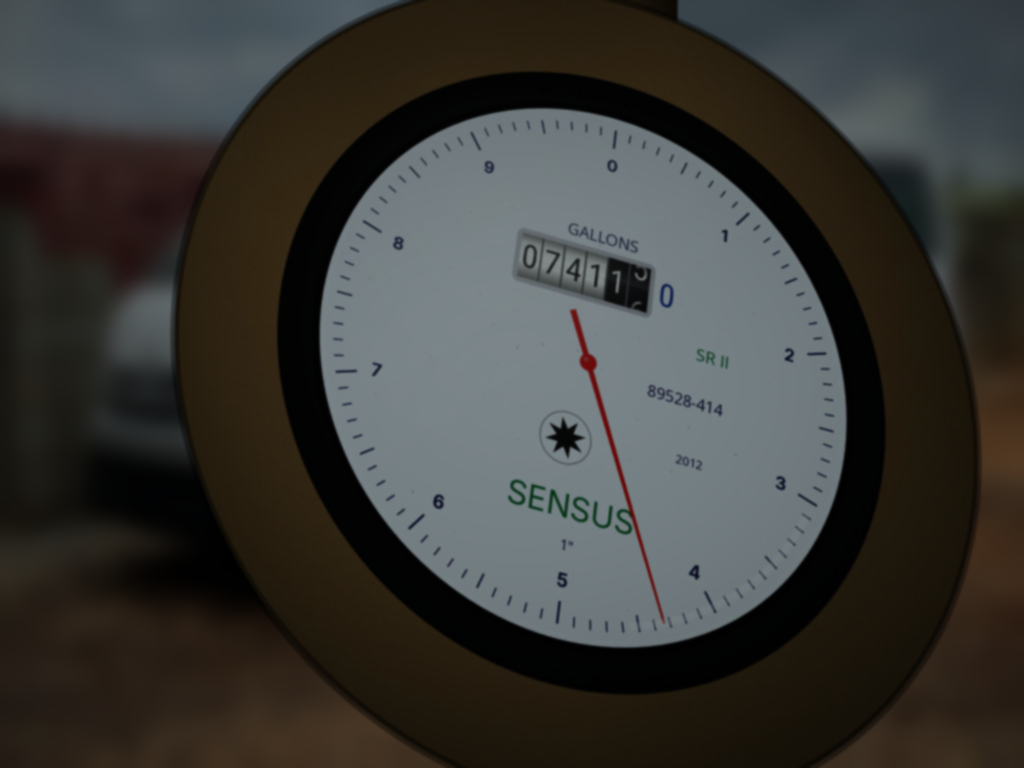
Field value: 741154.3 gal
